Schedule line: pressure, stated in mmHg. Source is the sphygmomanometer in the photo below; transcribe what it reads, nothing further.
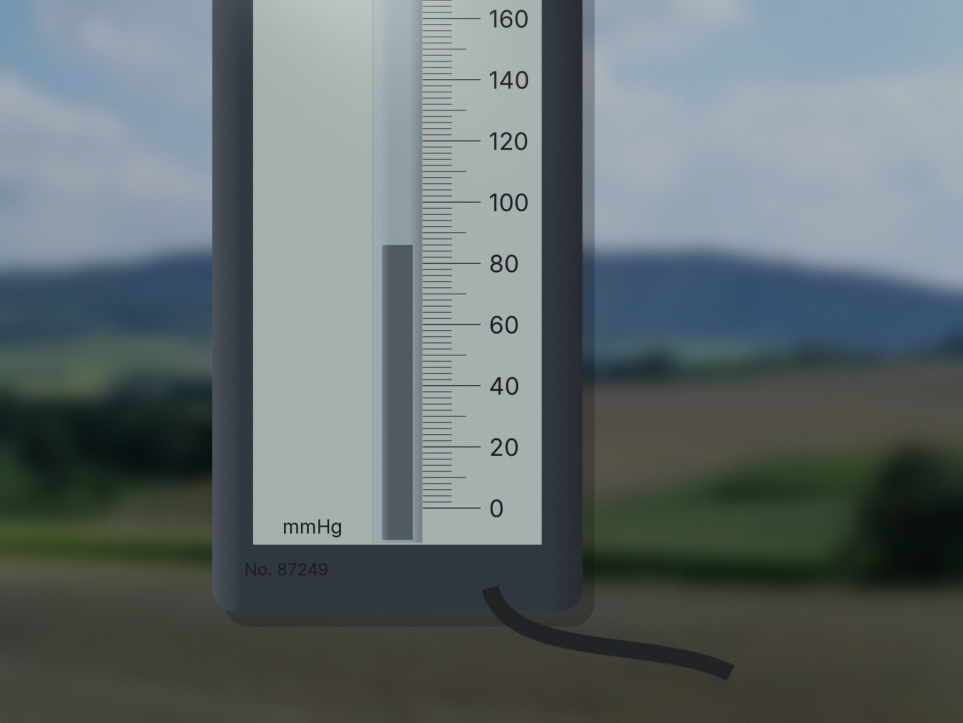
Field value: 86 mmHg
